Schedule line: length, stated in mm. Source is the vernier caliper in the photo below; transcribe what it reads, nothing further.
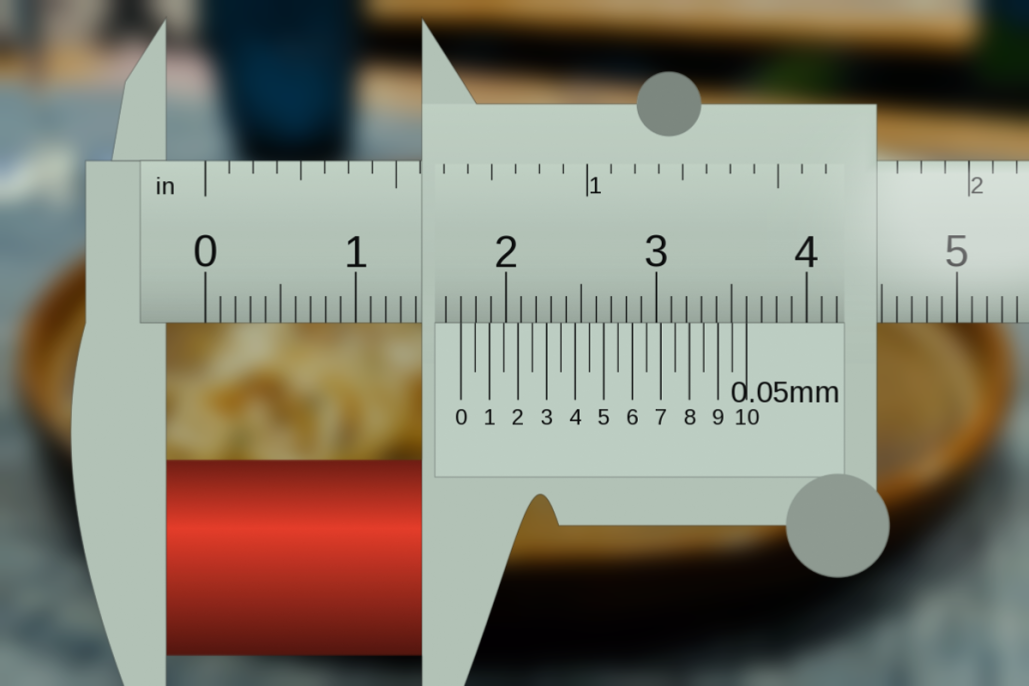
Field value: 17.0 mm
